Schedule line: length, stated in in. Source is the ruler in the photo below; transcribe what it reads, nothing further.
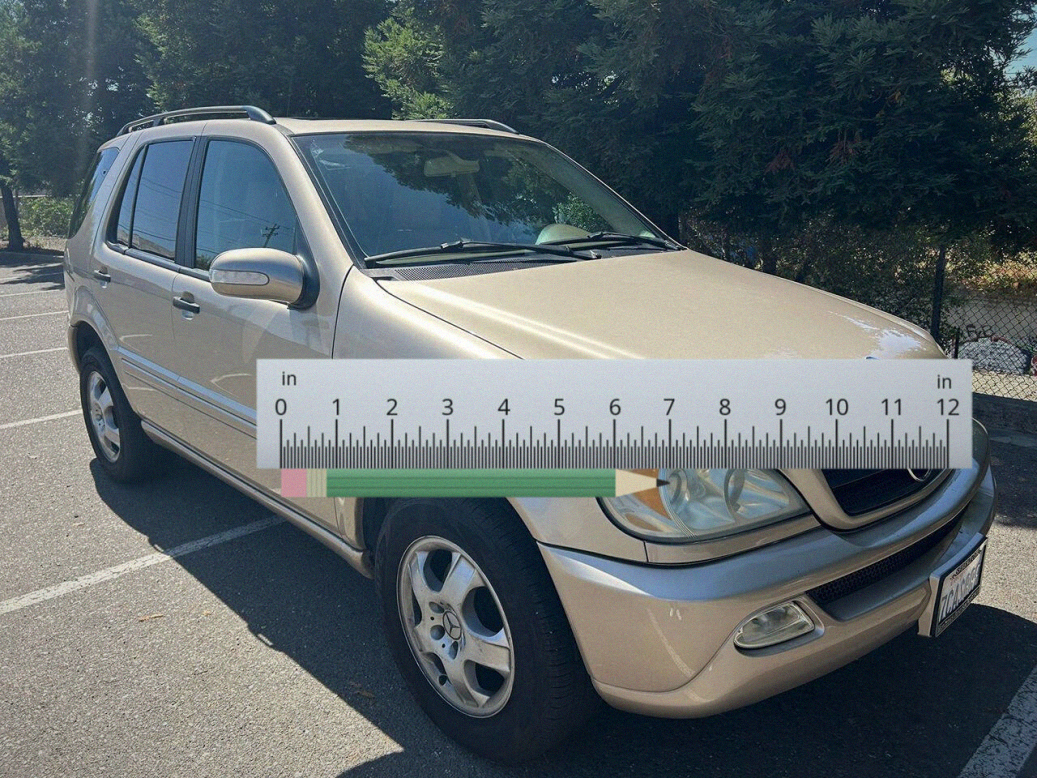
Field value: 7 in
